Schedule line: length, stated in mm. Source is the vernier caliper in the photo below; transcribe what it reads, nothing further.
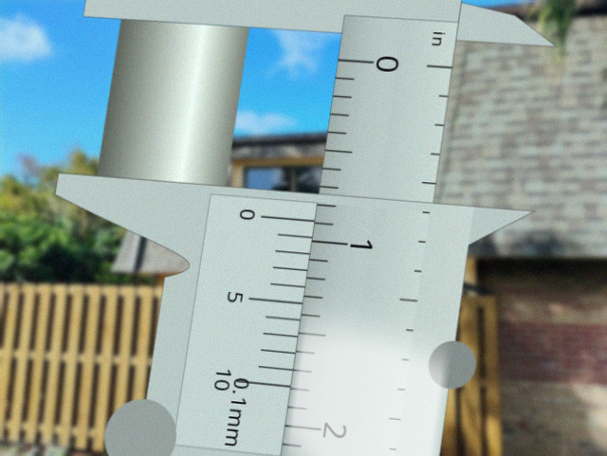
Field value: 8.9 mm
